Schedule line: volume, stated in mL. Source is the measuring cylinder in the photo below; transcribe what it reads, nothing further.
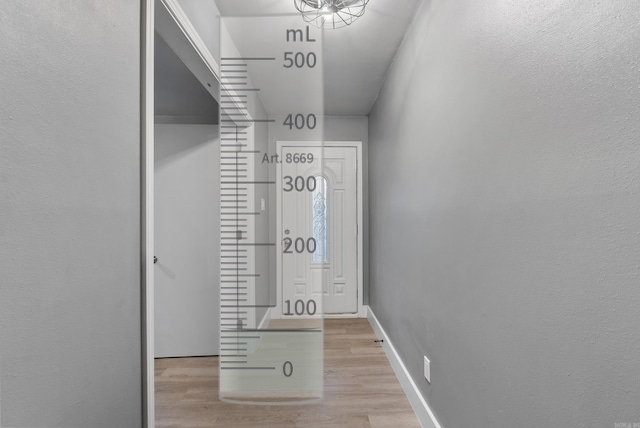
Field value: 60 mL
